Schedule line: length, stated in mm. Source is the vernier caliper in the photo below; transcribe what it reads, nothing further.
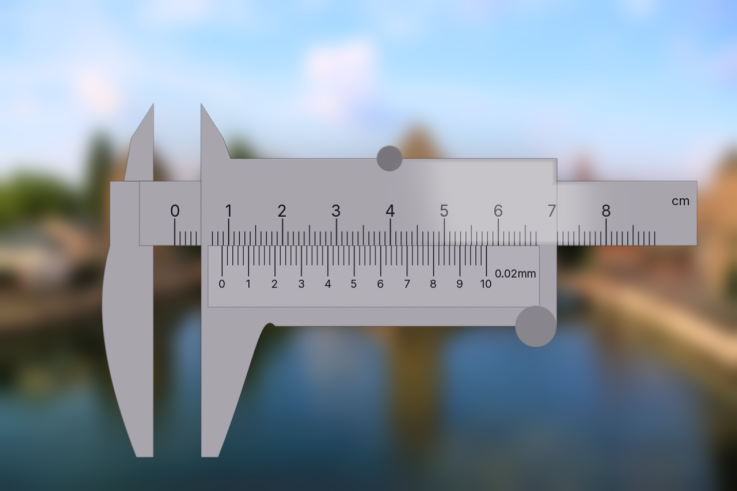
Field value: 8.8 mm
